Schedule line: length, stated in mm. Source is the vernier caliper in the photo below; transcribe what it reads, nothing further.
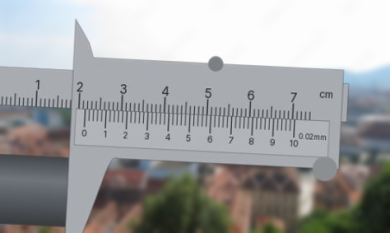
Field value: 21.5 mm
